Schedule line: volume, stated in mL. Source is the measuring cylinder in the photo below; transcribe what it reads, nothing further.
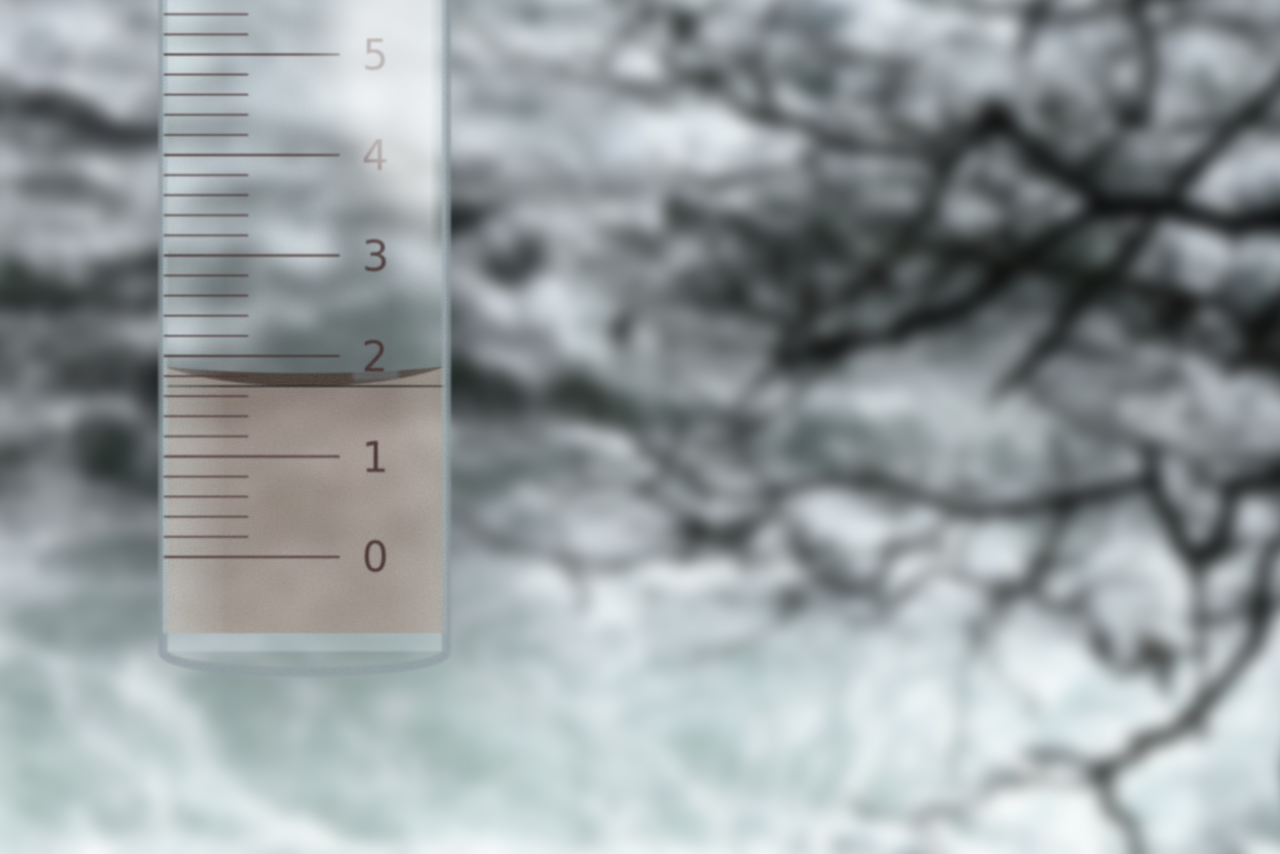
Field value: 1.7 mL
